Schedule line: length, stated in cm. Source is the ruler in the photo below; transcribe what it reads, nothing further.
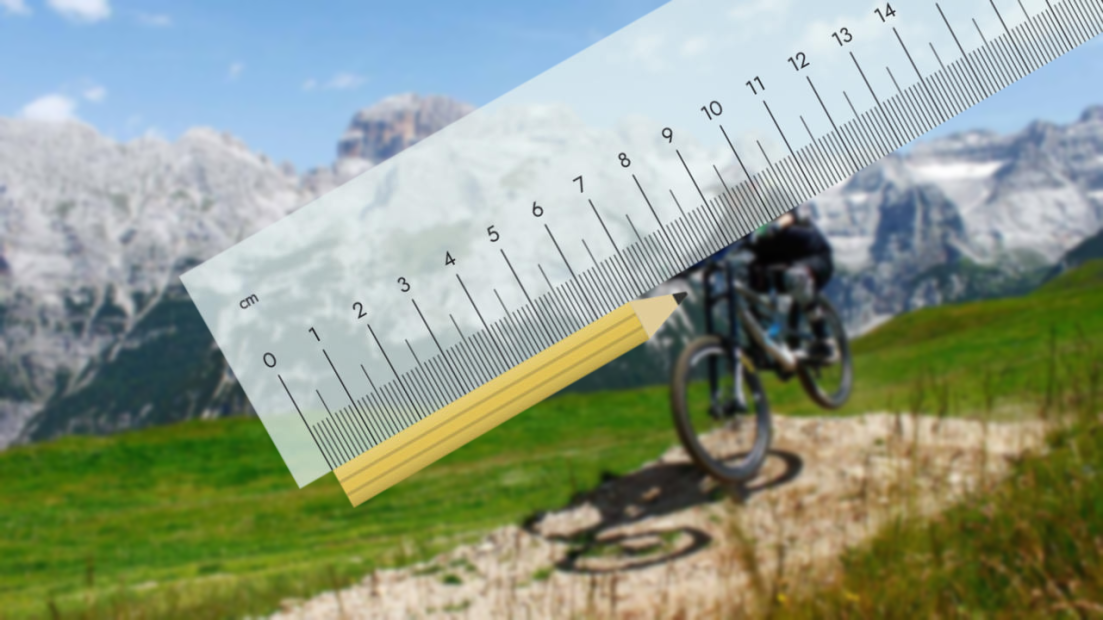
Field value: 7.8 cm
